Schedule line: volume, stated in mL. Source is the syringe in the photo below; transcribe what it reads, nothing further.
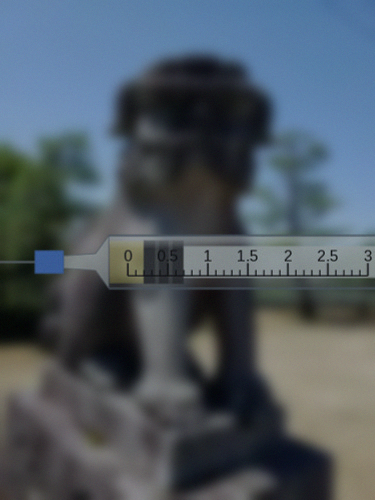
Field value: 0.2 mL
